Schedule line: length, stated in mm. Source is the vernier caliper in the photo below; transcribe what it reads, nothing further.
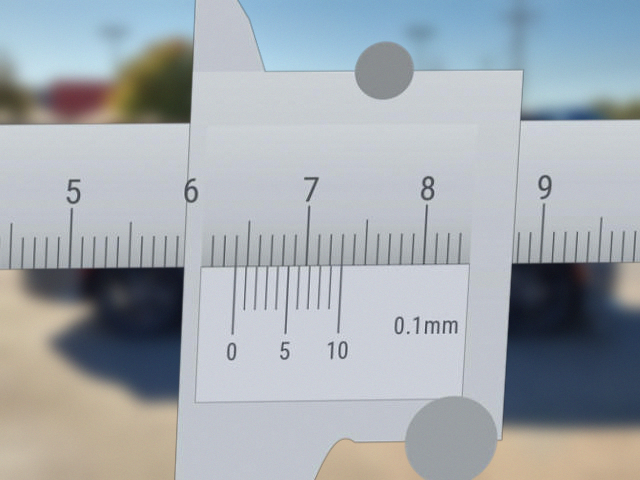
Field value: 64.0 mm
